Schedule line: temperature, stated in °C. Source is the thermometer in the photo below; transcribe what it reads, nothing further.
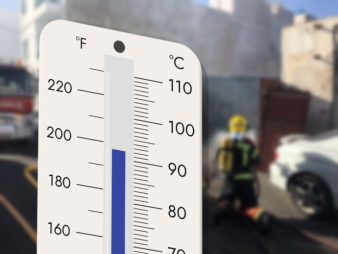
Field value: 92 °C
